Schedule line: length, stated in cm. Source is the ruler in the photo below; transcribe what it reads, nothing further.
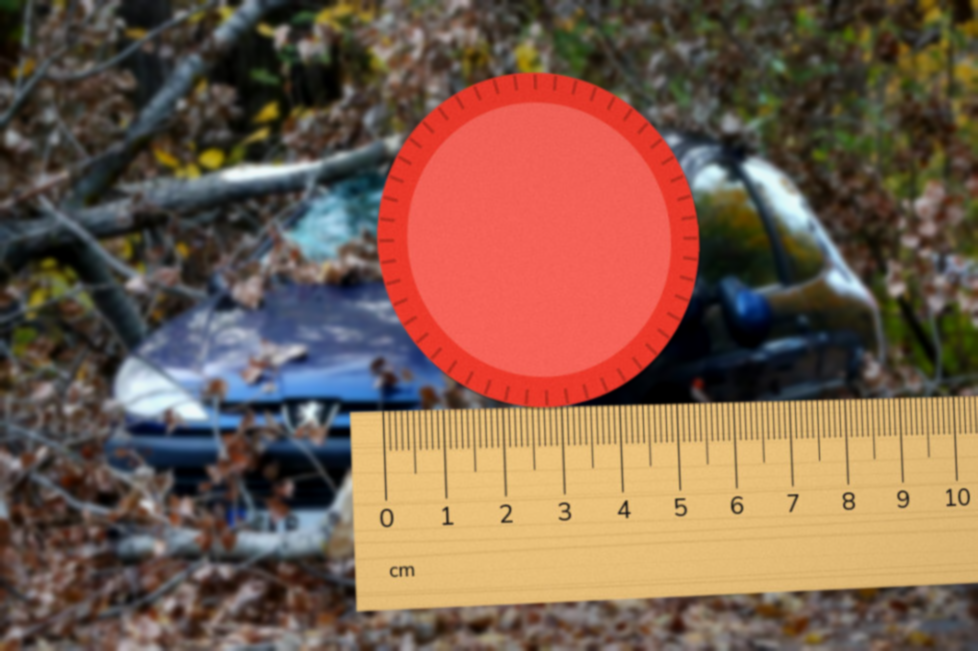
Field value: 5.5 cm
